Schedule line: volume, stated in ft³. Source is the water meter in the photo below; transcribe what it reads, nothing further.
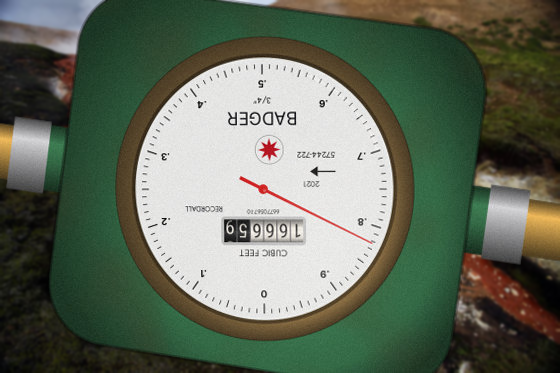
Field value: 166658.82 ft³
